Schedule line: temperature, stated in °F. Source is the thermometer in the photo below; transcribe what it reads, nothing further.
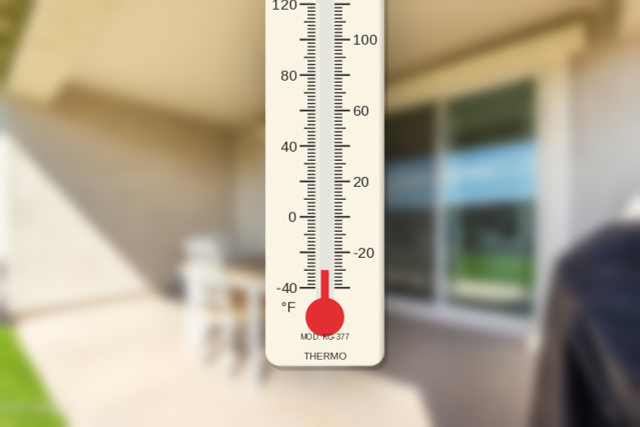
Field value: -30 °F
